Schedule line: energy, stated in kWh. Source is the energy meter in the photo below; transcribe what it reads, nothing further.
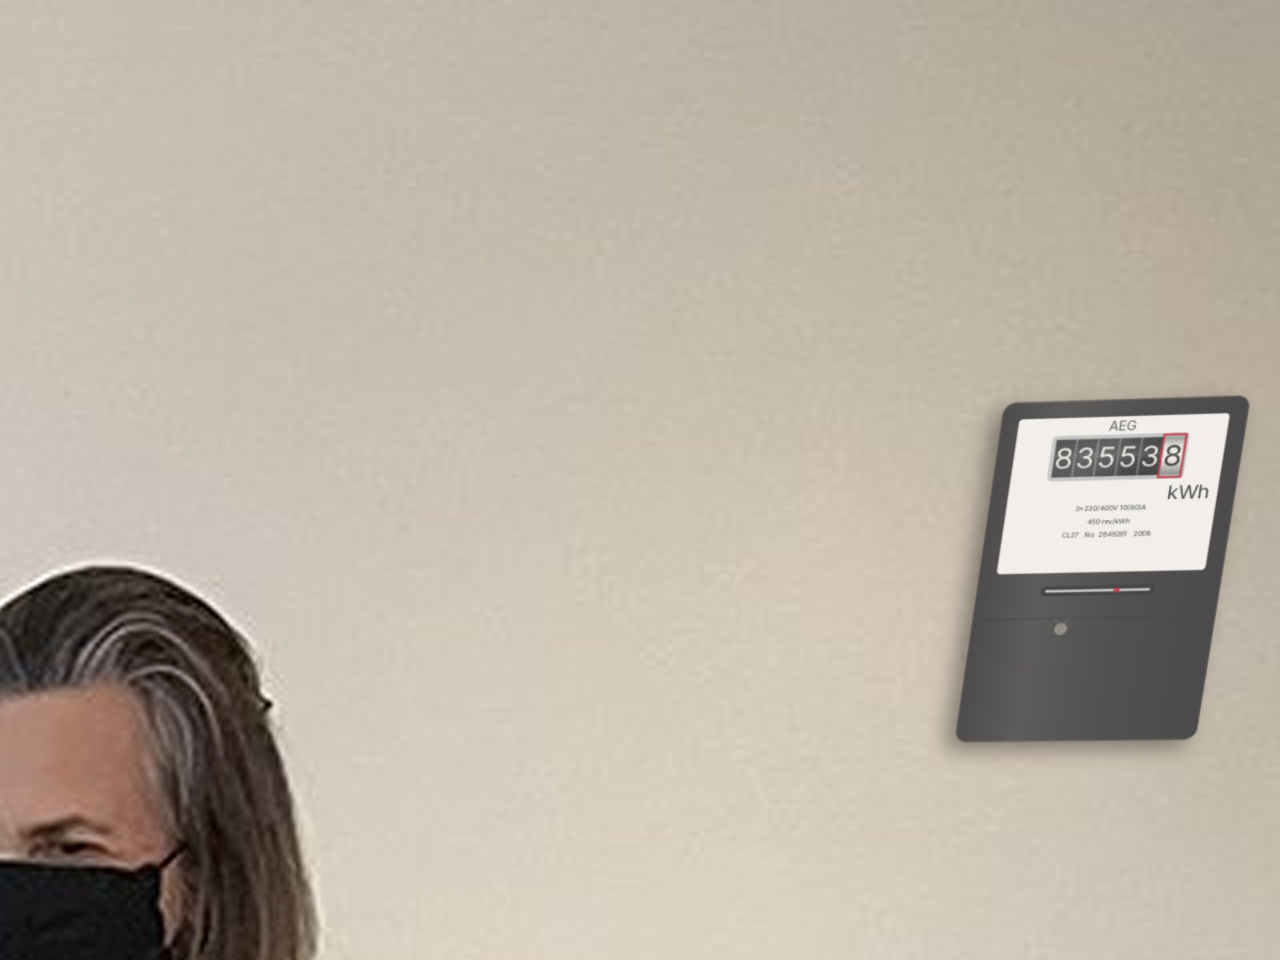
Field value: 83553.8 kWh
